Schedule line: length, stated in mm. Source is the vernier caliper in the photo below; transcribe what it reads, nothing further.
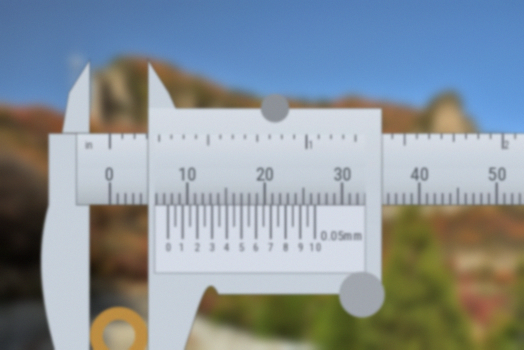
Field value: 7.5 mm
